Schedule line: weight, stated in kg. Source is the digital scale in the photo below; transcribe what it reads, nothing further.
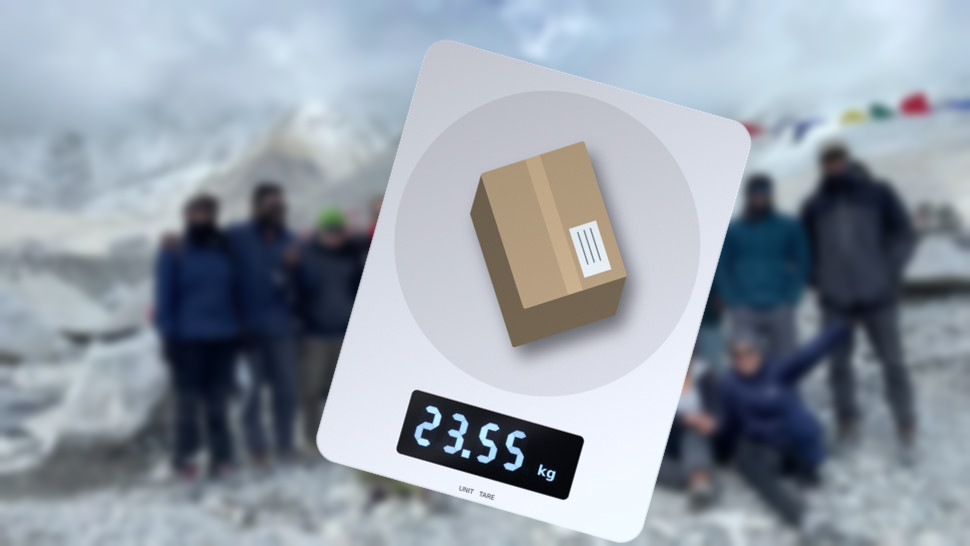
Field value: 23.55 kg
